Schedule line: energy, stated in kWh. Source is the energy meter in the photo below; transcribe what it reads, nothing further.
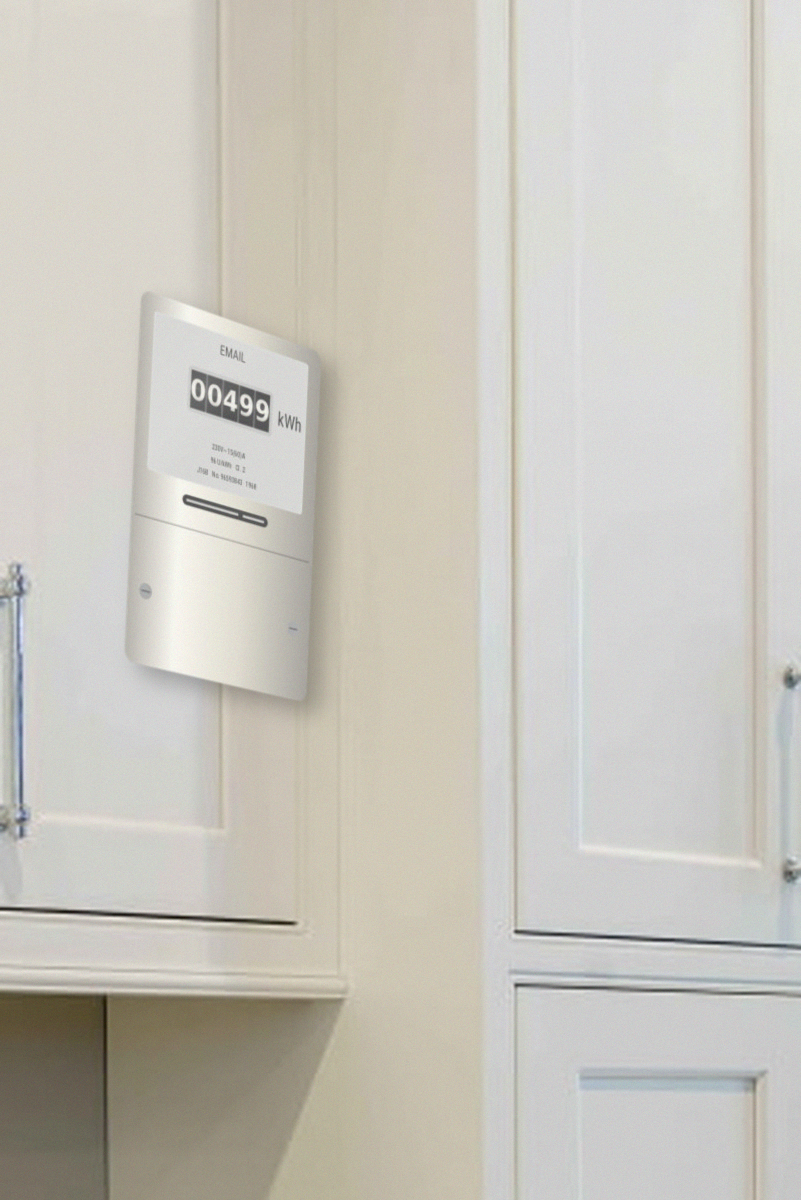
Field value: 499 kWh
